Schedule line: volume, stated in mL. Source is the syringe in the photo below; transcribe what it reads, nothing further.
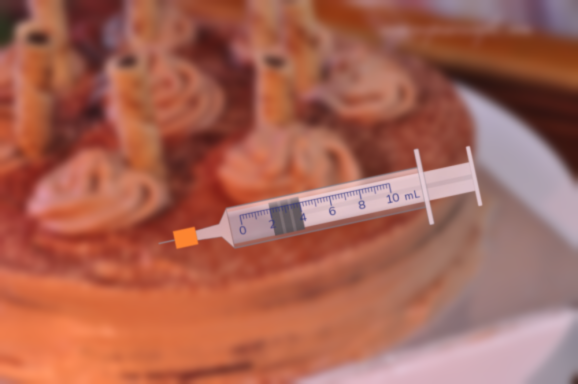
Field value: 2 mL
